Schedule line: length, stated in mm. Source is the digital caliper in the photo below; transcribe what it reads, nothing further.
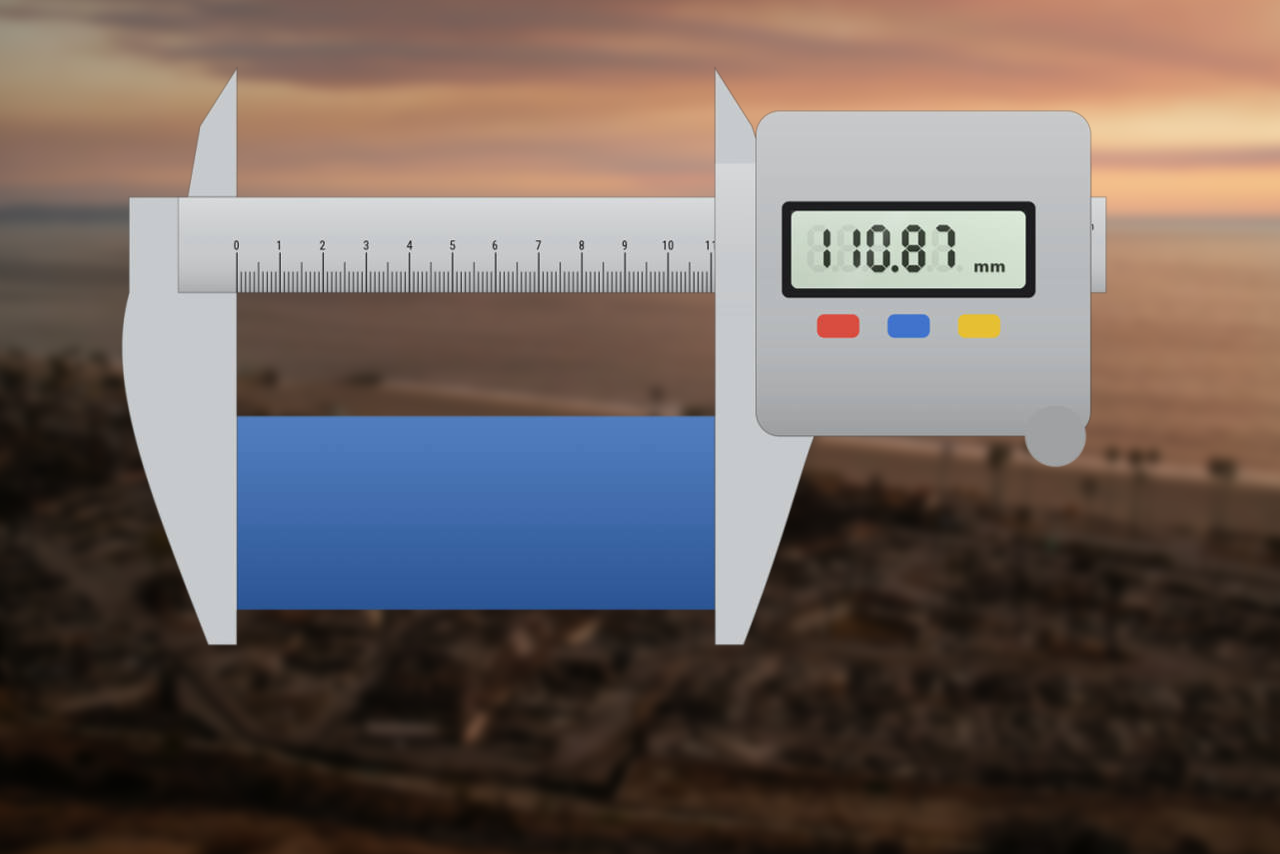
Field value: 110.87 mm
